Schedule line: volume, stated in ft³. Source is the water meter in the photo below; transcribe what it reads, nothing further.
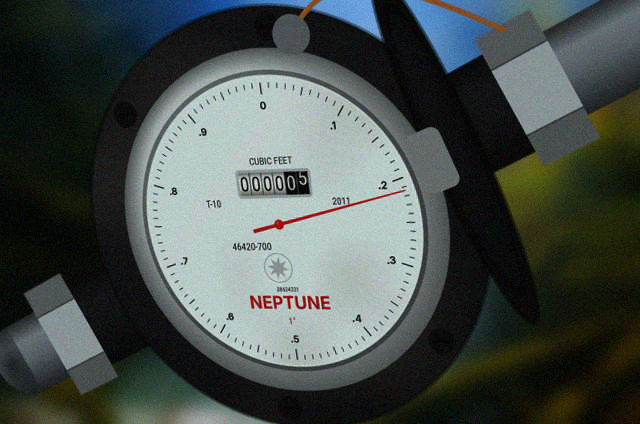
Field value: 5.21 ft³
